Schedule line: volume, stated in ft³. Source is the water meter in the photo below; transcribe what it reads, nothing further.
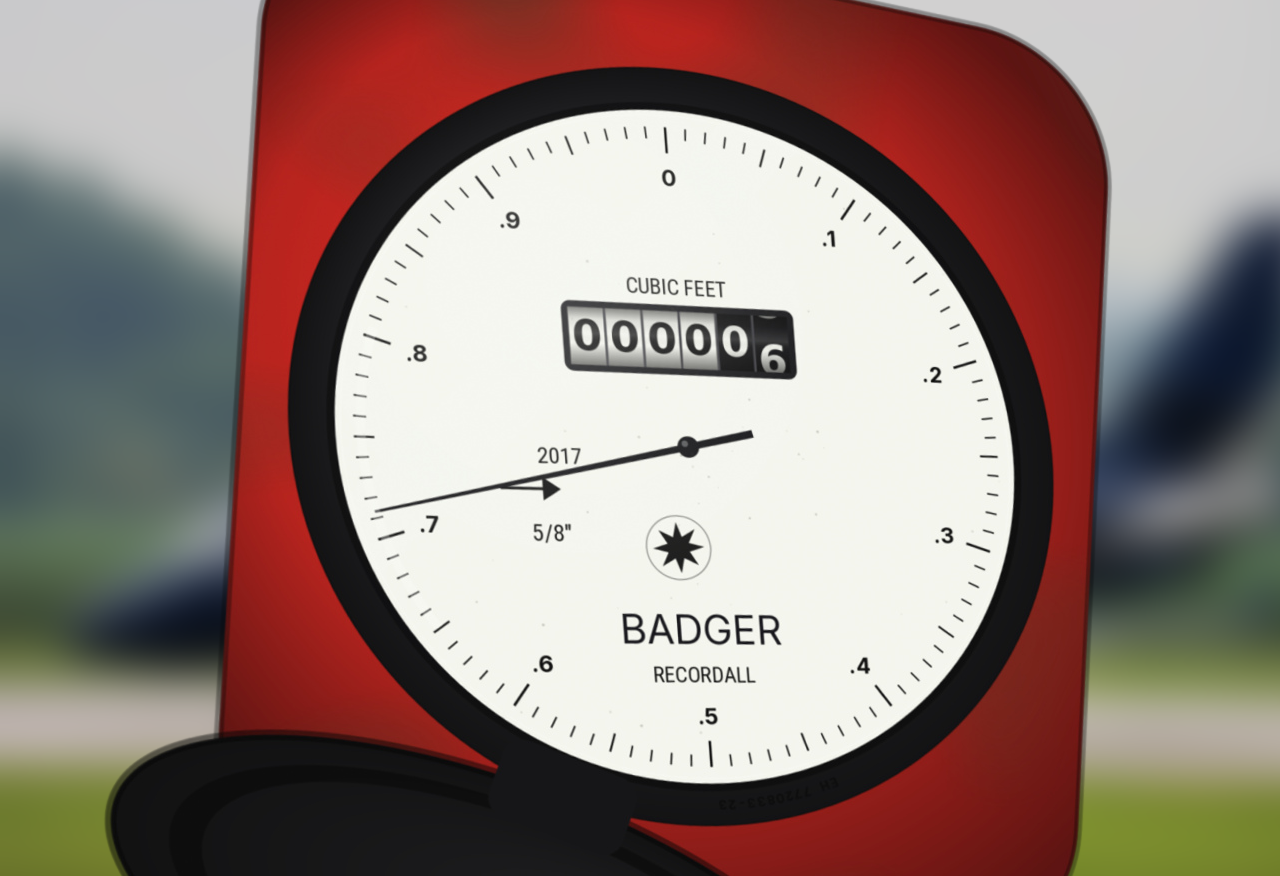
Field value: 5.71 ft³
